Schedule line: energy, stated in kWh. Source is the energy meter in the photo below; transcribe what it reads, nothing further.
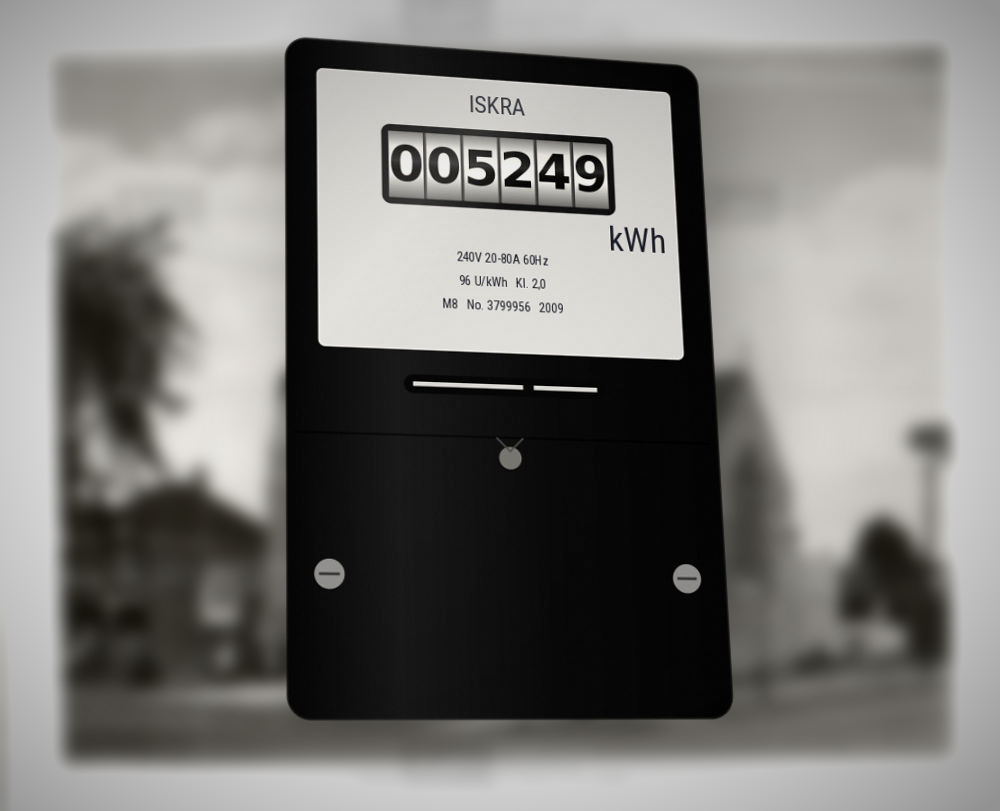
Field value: 5249 kWh
